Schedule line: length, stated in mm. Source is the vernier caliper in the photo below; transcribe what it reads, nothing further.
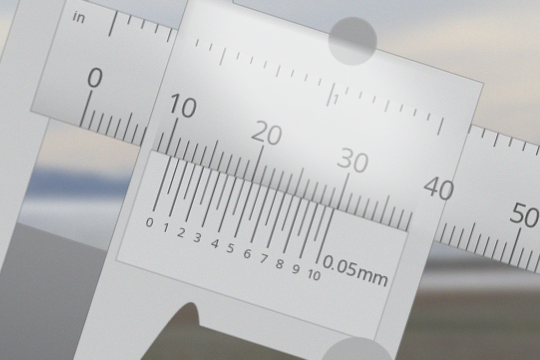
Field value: 10.6 mm
